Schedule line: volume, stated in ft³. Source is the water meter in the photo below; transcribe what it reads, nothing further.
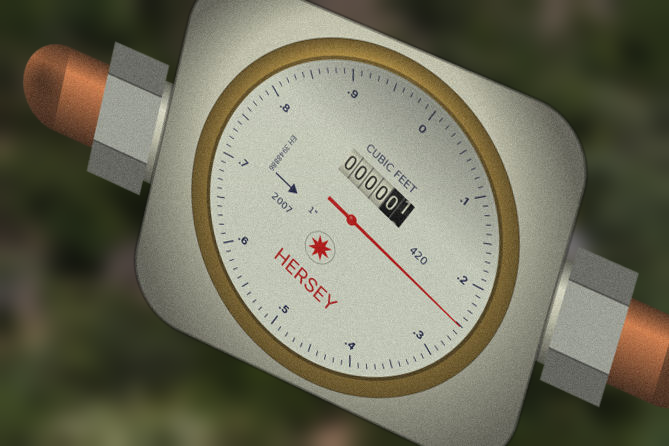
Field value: 1.25 ft³
